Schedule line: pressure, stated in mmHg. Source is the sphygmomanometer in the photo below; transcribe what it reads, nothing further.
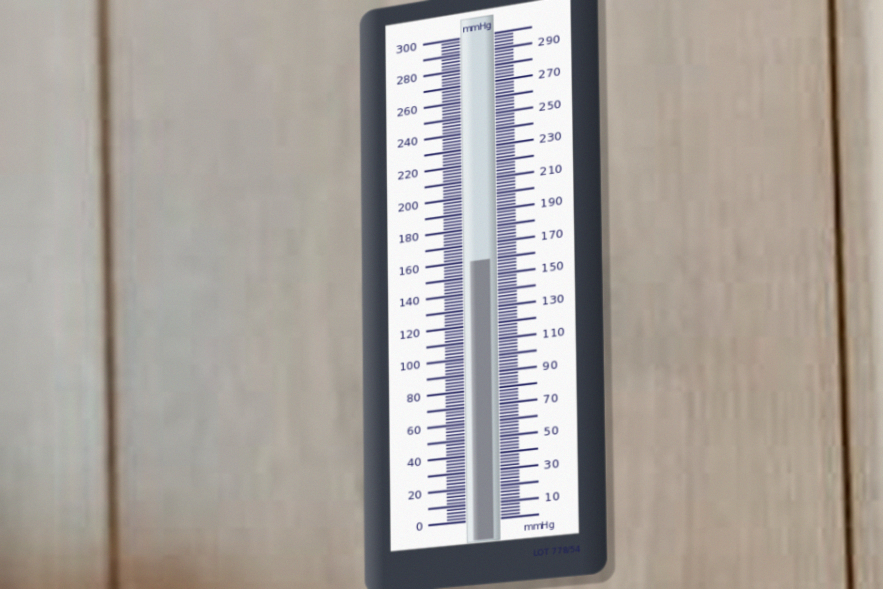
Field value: 160 mmHg
